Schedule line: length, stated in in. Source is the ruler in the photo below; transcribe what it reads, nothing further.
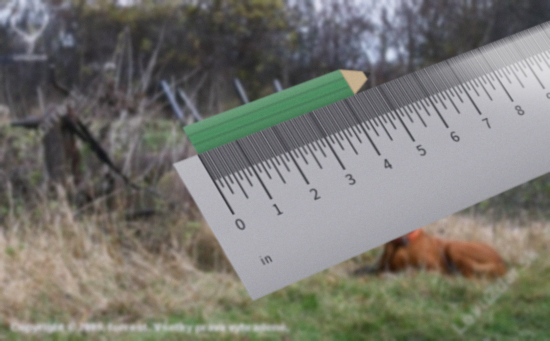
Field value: 5 in
